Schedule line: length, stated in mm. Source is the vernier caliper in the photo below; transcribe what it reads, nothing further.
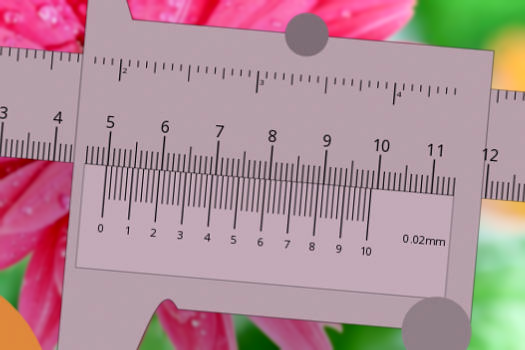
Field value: 49.8 mm
